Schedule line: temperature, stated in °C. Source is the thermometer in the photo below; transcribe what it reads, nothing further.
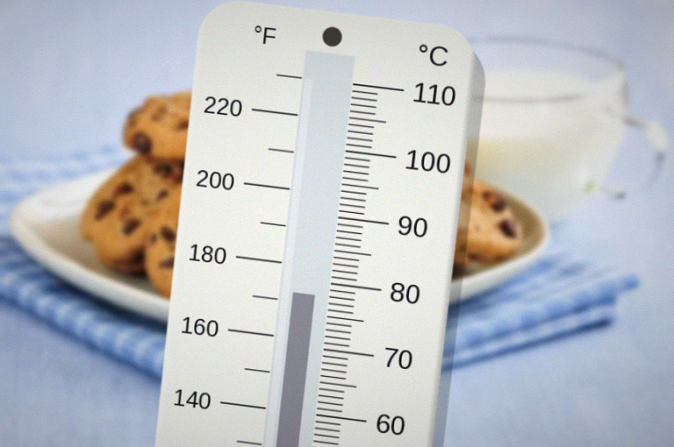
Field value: 78 °C
